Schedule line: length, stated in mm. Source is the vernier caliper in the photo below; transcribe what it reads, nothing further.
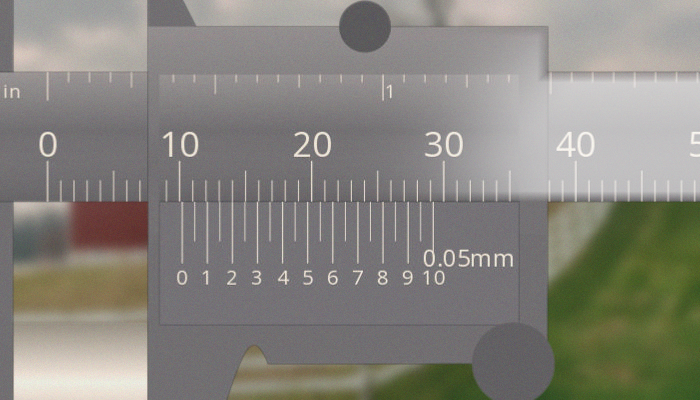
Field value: 10.2 mm
